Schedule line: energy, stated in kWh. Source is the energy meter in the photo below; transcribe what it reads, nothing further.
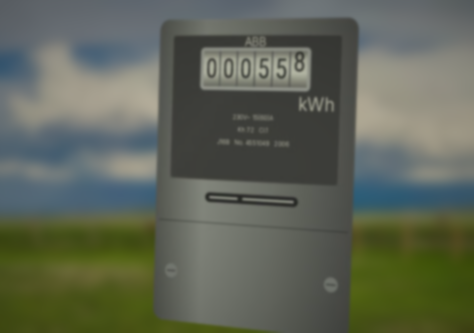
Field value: 558 kWh
